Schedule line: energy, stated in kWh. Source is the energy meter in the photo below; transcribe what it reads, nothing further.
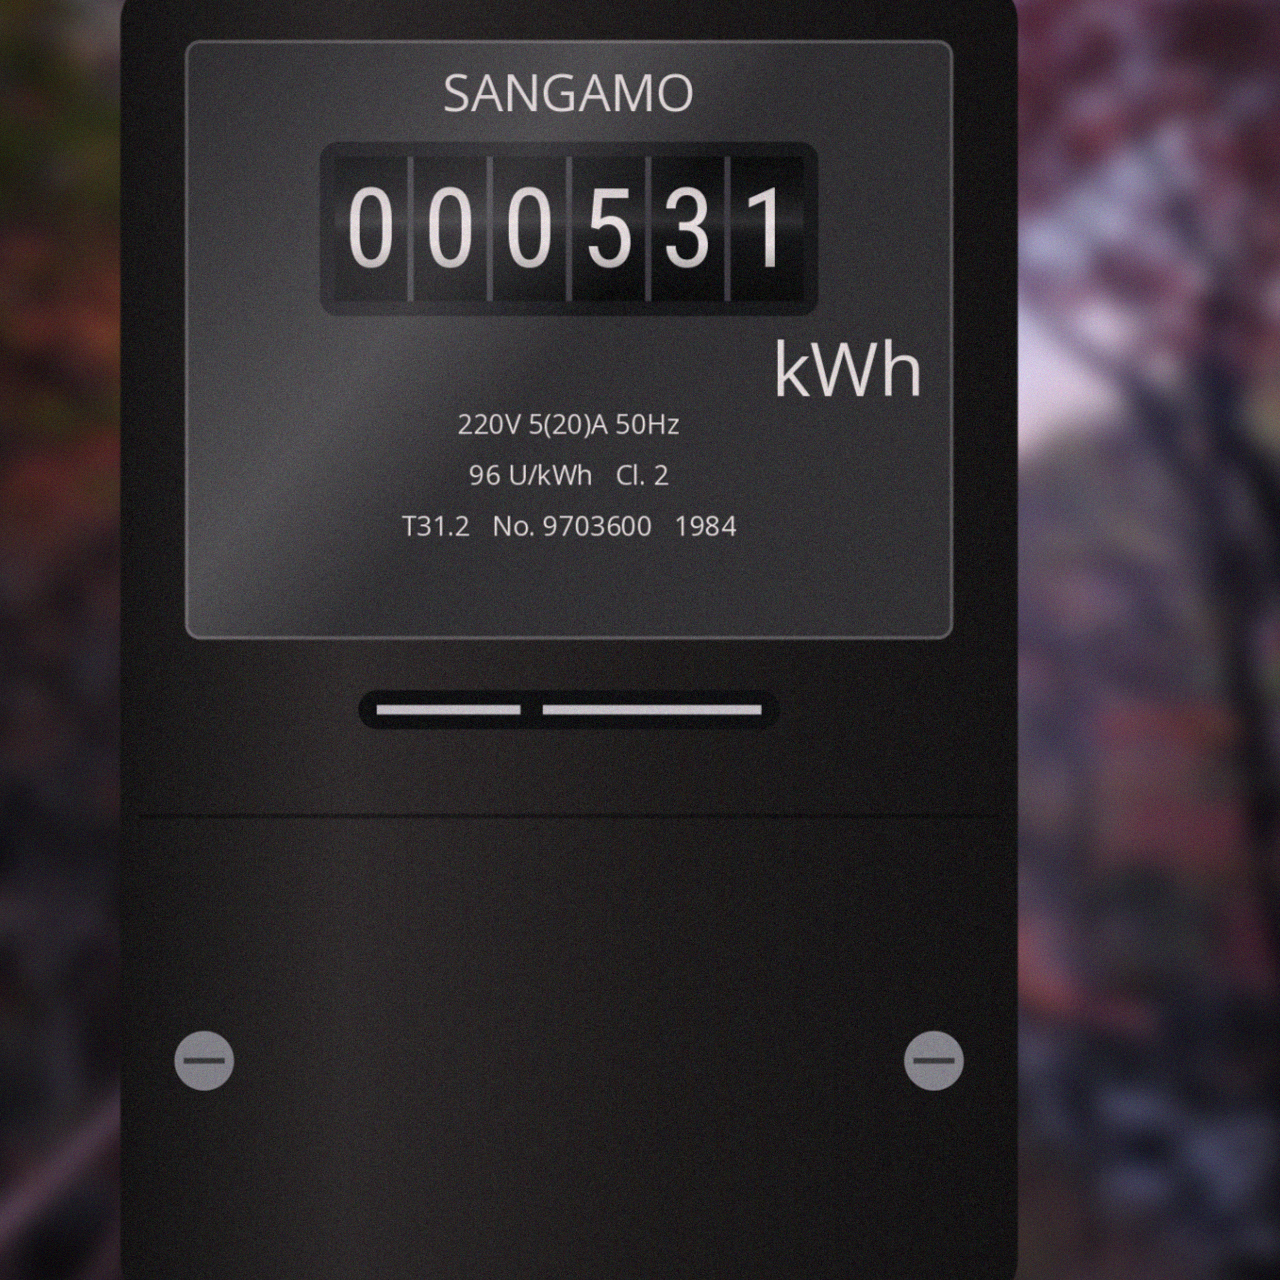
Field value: 531 kWh
